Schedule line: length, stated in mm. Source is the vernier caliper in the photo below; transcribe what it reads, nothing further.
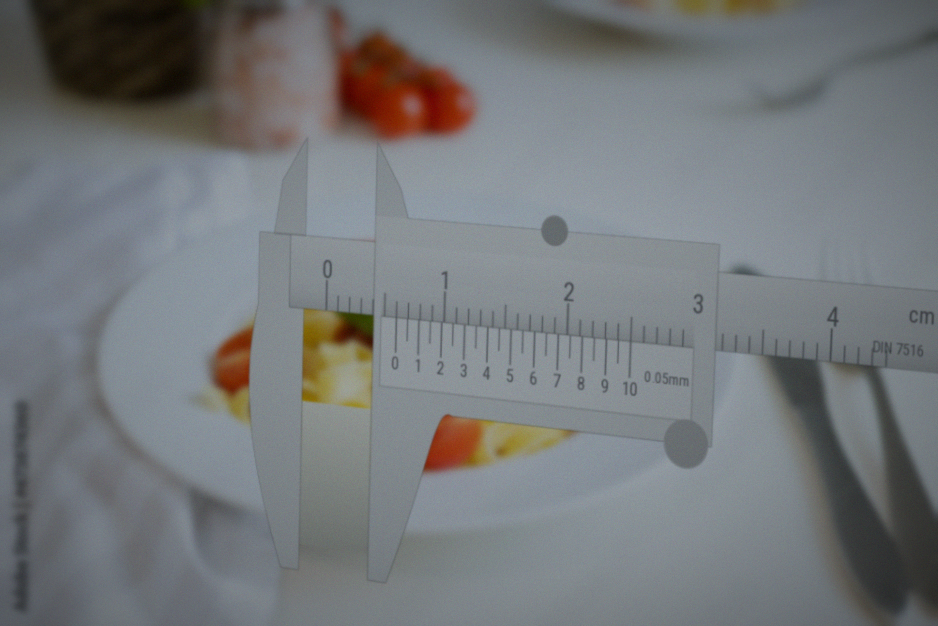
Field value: 6.0 mm
